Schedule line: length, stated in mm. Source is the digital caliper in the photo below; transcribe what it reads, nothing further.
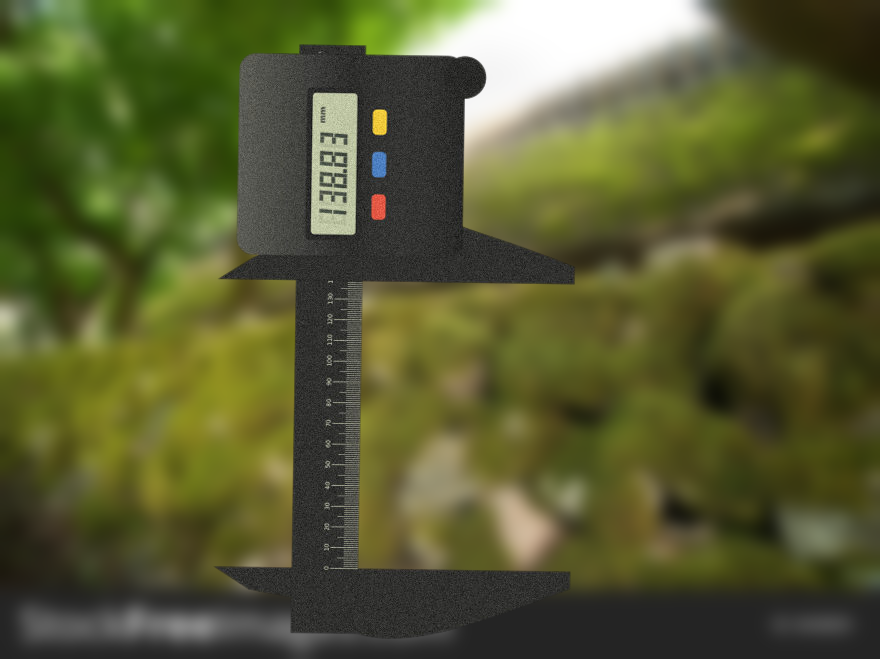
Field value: 138.83 mm
